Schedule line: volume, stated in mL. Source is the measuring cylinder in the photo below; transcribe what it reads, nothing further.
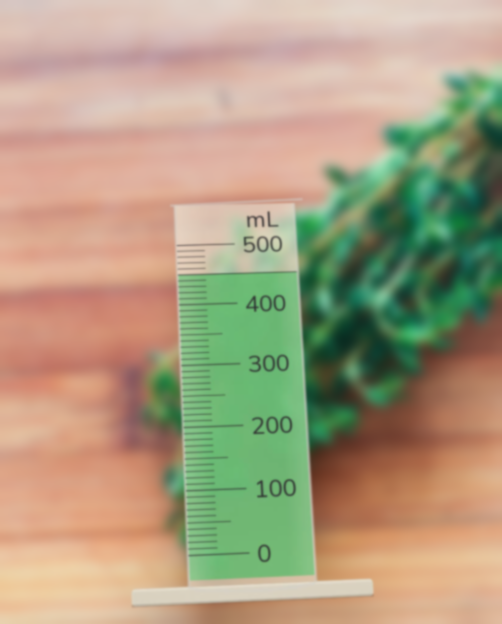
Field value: 450 mL
